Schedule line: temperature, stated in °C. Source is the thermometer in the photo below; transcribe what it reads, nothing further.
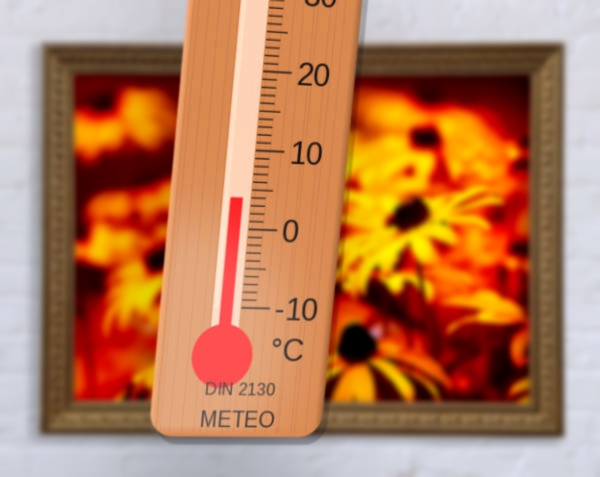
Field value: 4 °C
